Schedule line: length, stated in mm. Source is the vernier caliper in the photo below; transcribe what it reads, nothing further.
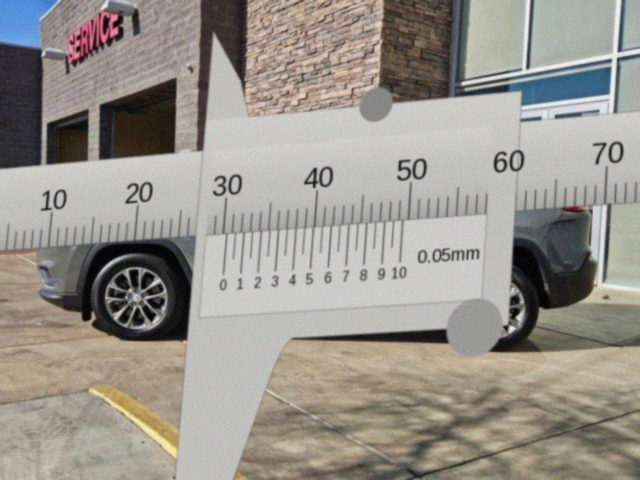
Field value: 30.4 mm
